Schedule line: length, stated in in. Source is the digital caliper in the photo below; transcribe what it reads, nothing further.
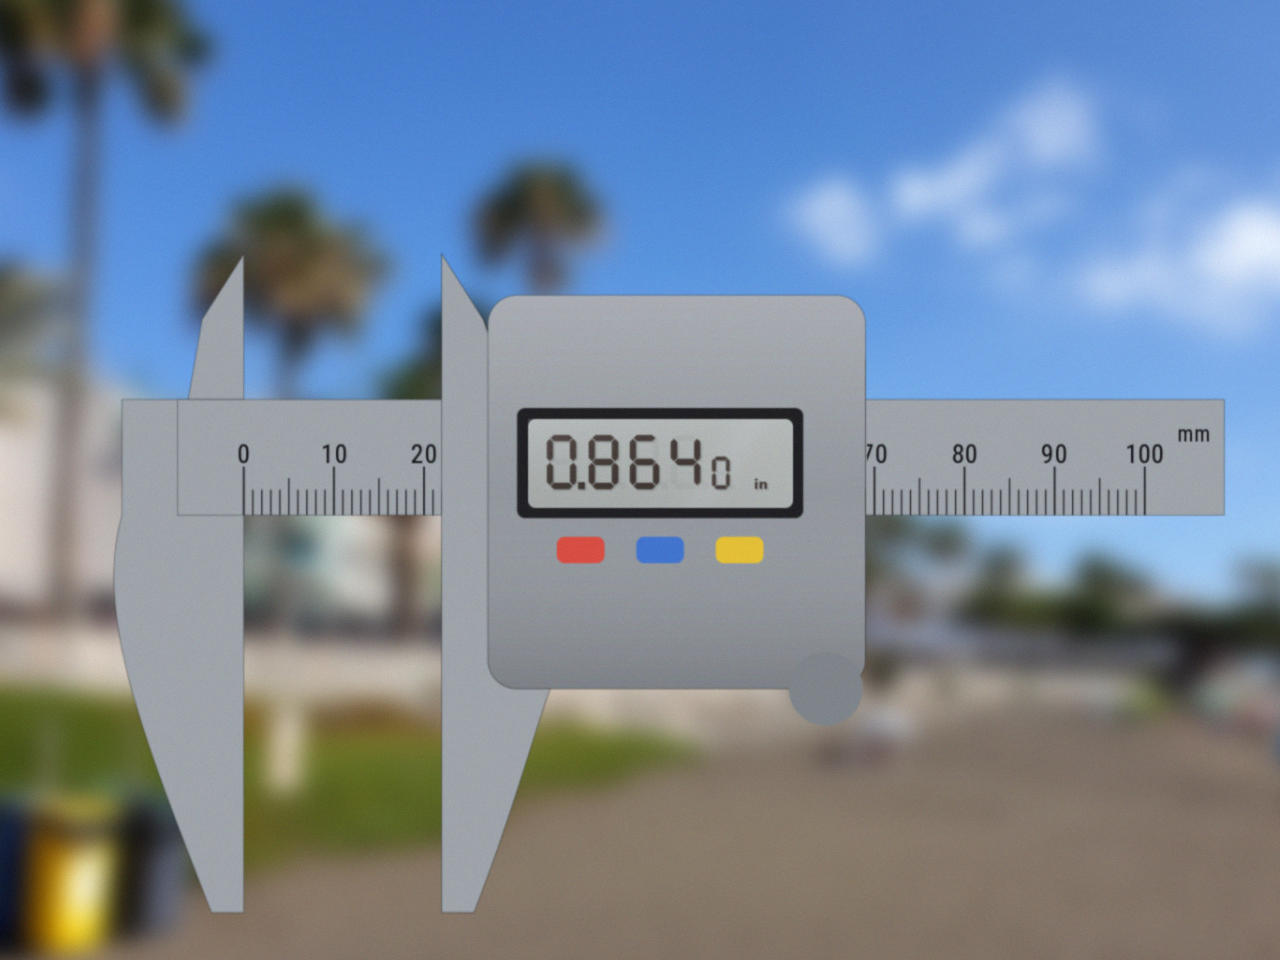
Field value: 0.8640 in
